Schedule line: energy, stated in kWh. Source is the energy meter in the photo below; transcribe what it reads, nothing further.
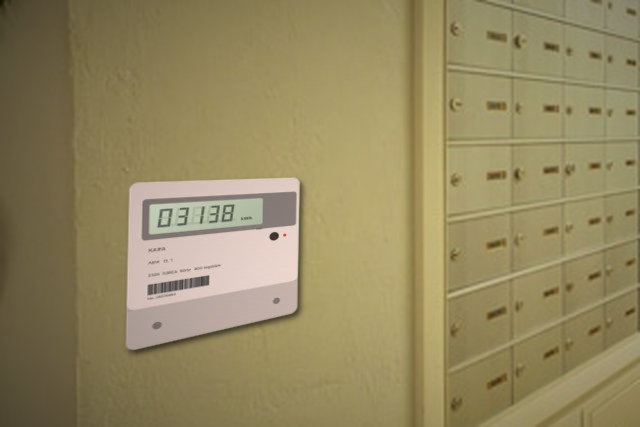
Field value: 3138 kWh
